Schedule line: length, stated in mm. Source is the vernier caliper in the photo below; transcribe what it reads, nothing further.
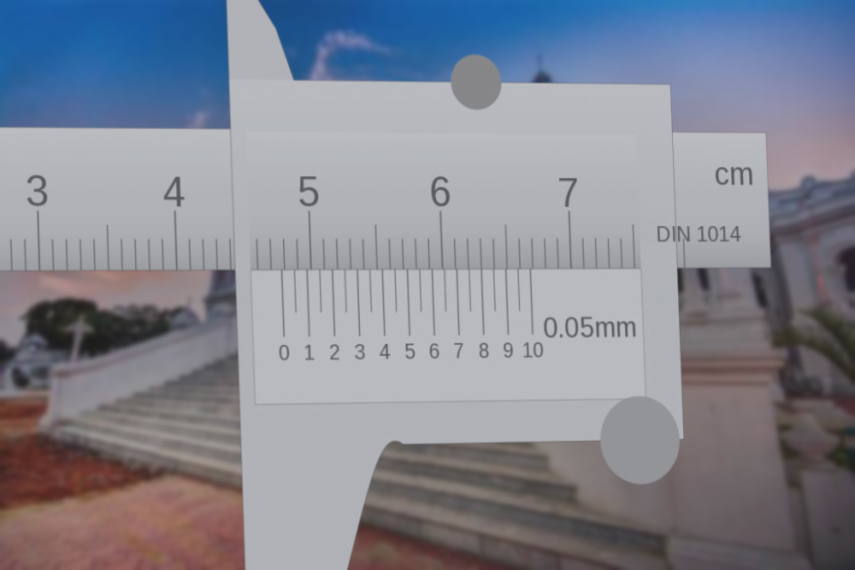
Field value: 47.8 mm
